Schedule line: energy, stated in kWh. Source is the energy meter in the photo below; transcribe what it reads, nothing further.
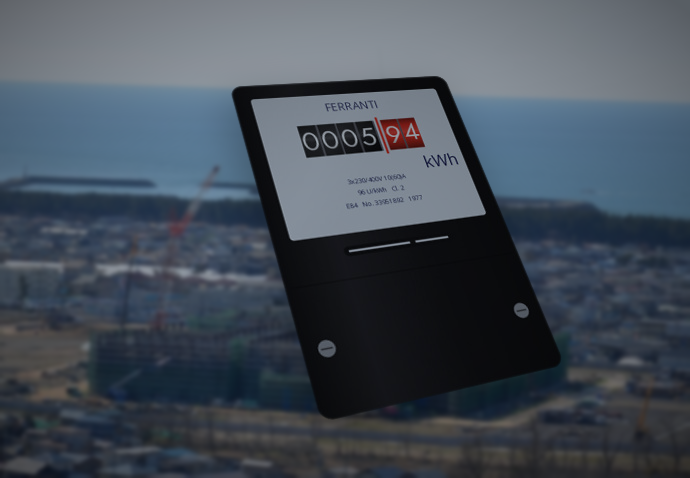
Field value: 5.94 kWh
